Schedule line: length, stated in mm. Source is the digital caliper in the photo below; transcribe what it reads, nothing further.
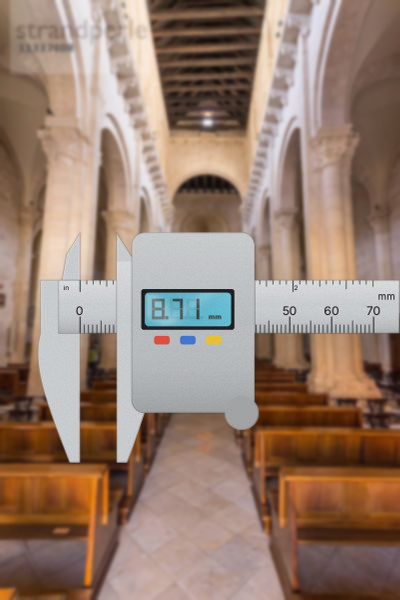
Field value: 8.71 mm
